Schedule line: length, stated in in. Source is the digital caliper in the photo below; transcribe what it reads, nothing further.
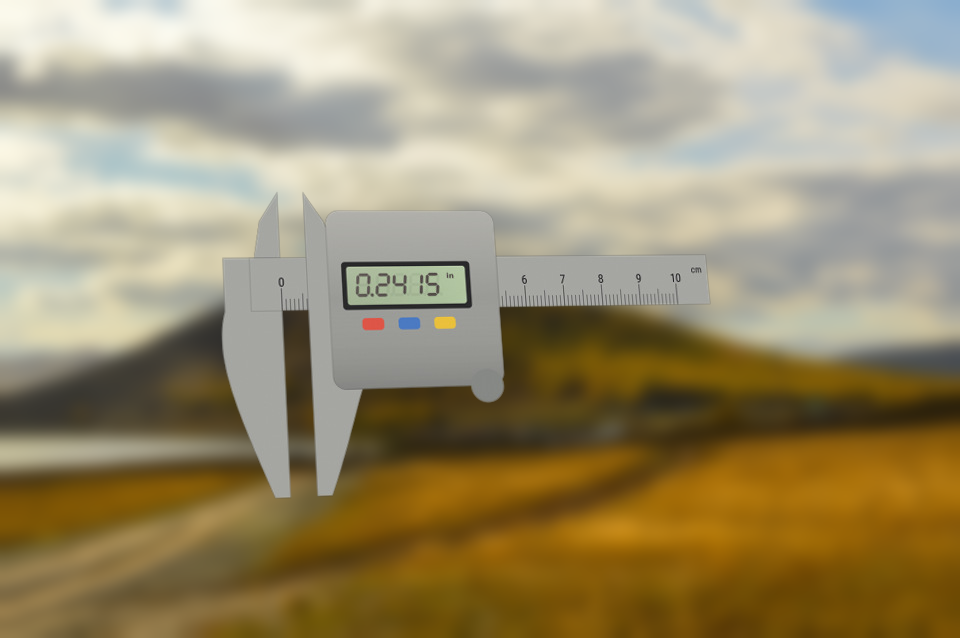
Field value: 0.2415 in
